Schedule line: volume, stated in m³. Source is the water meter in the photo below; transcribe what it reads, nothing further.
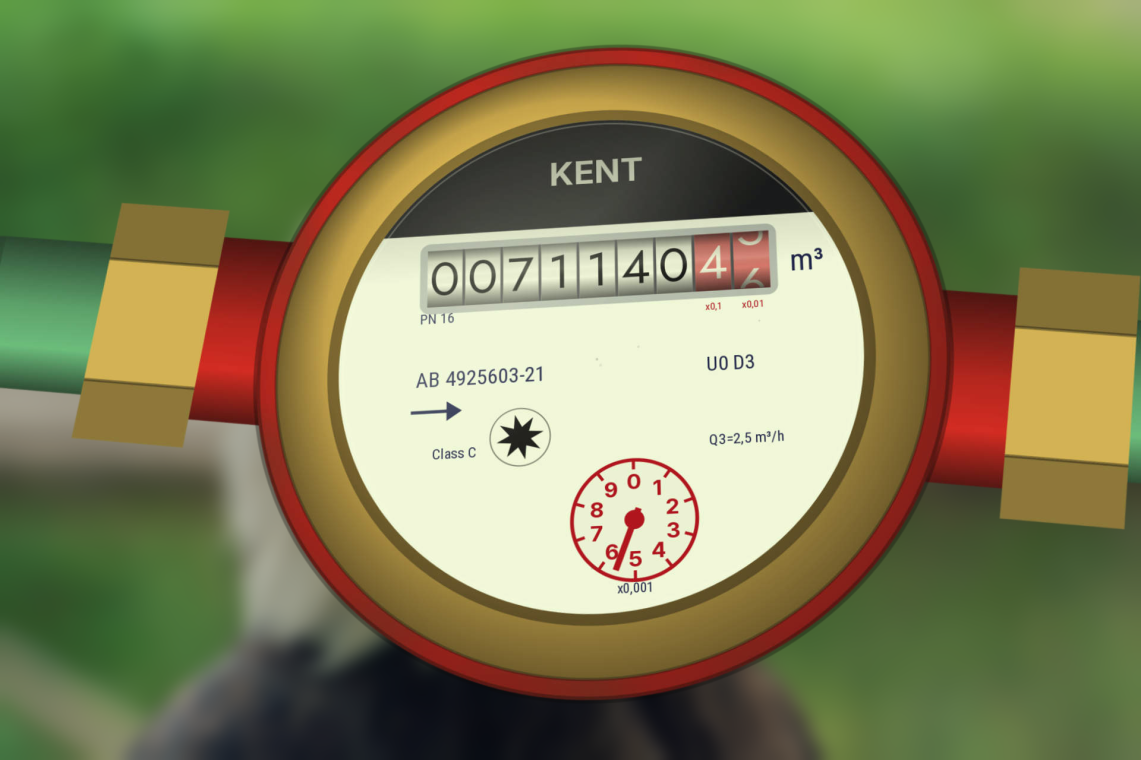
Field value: 71140.455 m³
